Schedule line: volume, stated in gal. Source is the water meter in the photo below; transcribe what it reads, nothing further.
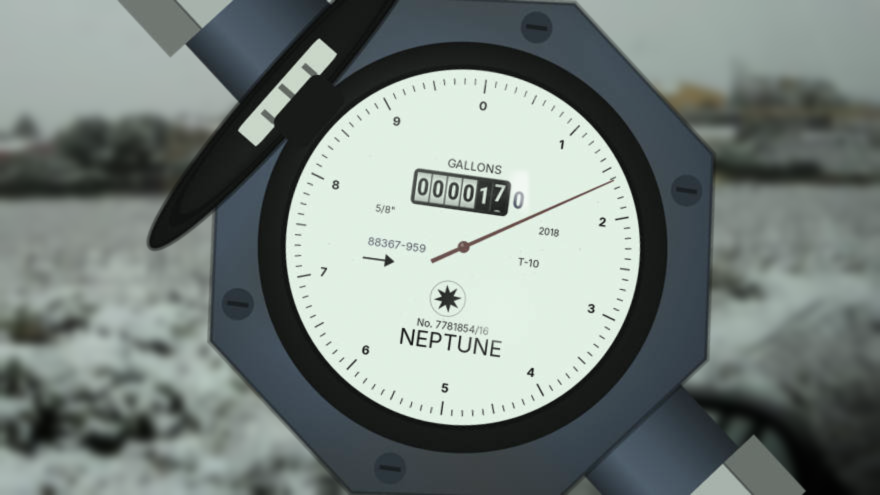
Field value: 171.6 gal
